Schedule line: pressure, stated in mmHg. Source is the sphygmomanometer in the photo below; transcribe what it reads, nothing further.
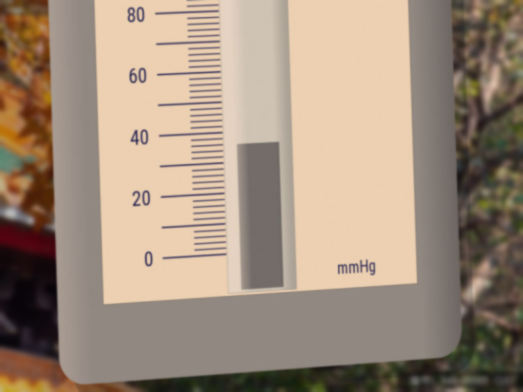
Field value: 36 mmHg
